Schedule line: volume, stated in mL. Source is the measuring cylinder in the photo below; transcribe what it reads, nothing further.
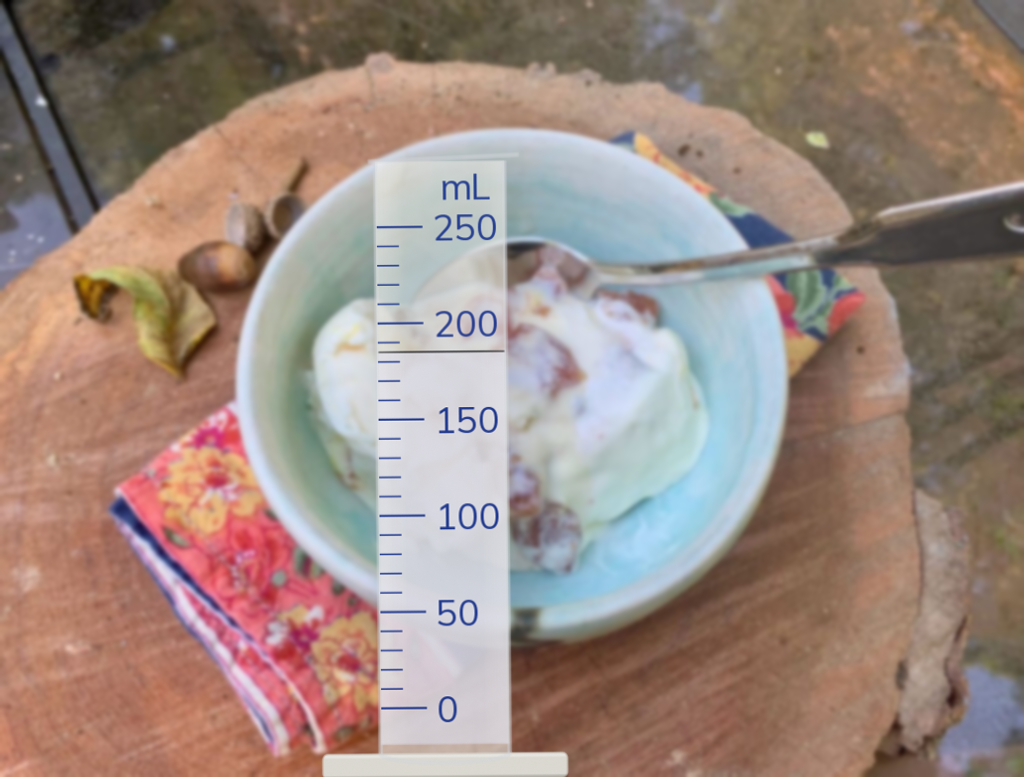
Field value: 185 mL
